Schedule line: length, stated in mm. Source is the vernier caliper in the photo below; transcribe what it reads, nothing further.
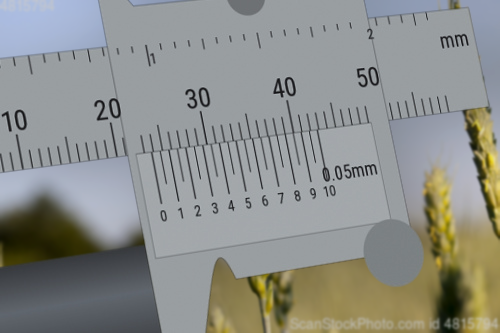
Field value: 23.8 mm
